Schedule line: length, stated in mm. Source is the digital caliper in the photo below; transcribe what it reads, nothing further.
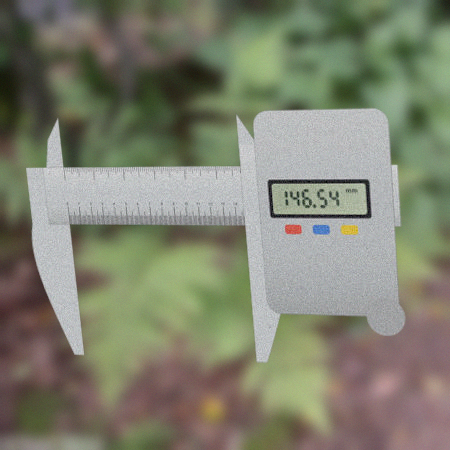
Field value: 146.54 mm
